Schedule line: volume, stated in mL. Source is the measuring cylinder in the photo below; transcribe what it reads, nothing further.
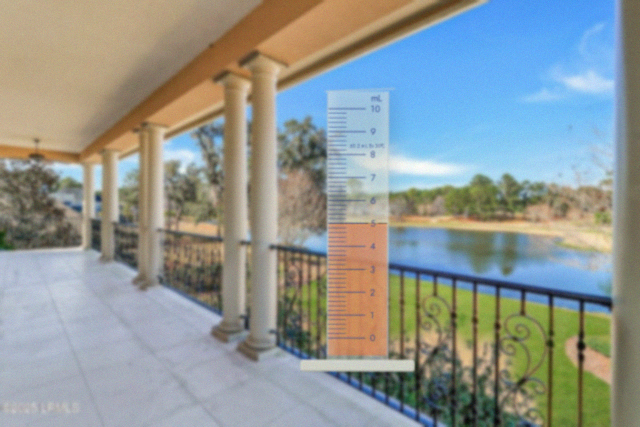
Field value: 5 mL
